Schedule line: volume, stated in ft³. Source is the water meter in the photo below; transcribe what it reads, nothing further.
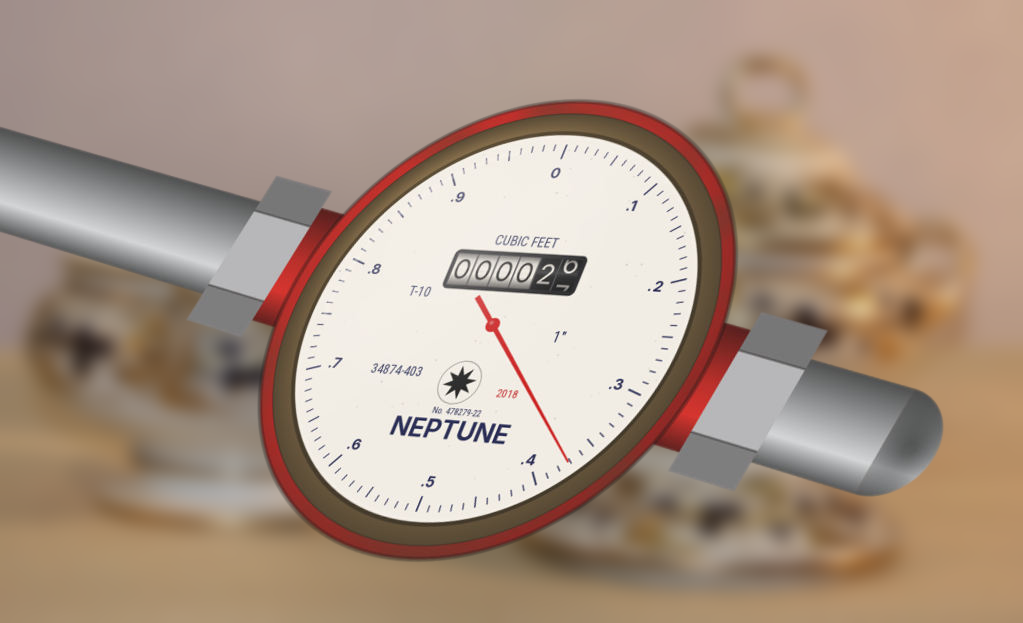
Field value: 26.37 ft³
